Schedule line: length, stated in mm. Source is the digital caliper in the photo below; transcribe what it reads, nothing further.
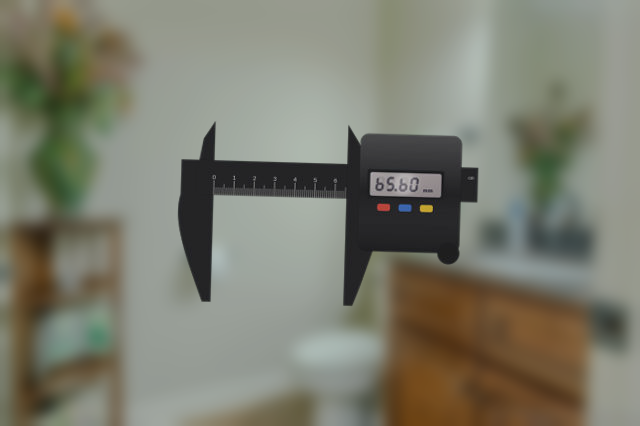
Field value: 65.60 mm
